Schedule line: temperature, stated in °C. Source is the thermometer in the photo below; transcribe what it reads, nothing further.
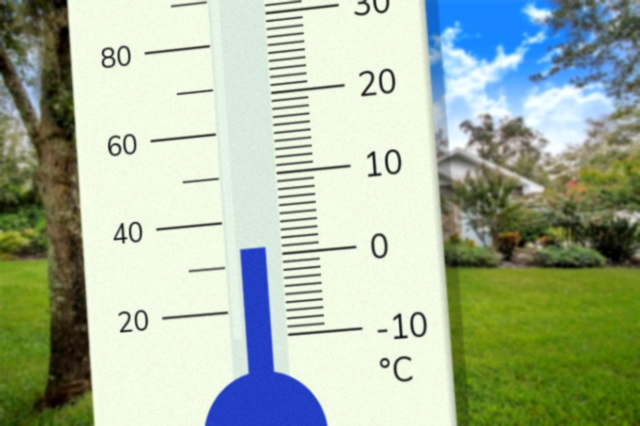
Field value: 1 °C
